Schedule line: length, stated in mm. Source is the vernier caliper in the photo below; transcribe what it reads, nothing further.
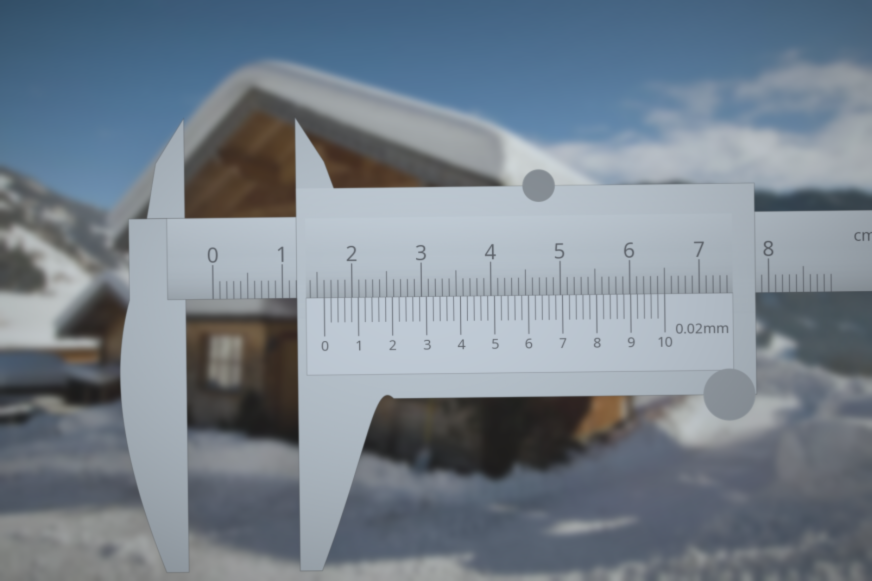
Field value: 16.0 mm
